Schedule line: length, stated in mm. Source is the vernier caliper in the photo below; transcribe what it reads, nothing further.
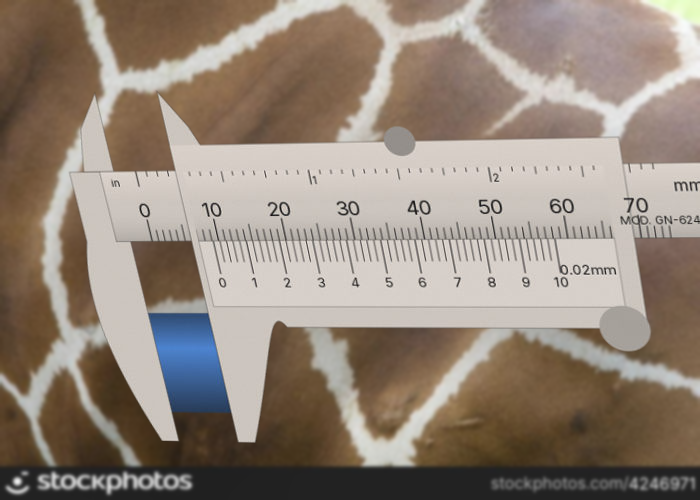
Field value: 9.2 mm
